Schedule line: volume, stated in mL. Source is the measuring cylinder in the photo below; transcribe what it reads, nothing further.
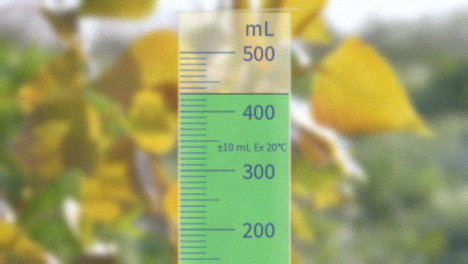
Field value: 430 mL
